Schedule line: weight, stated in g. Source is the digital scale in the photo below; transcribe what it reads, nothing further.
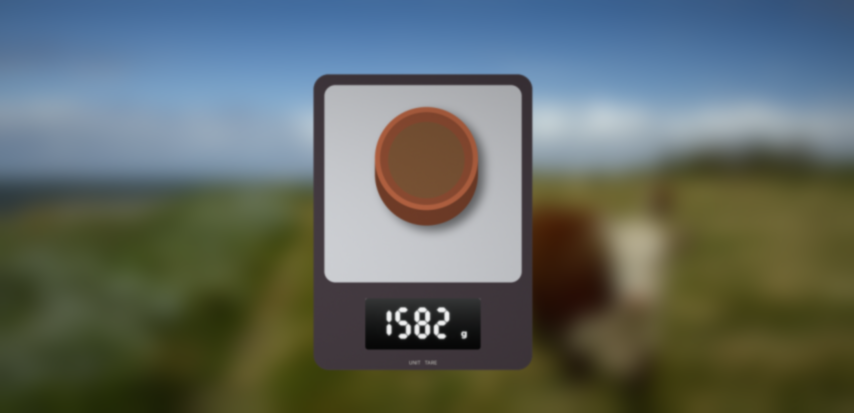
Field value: 1582 g
